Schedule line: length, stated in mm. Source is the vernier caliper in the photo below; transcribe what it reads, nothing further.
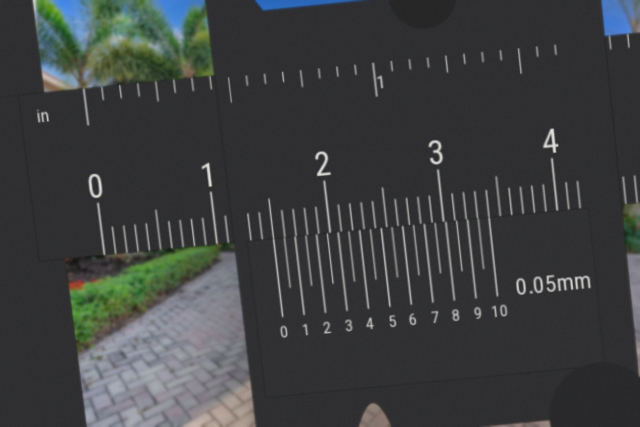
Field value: 15.0 mm
